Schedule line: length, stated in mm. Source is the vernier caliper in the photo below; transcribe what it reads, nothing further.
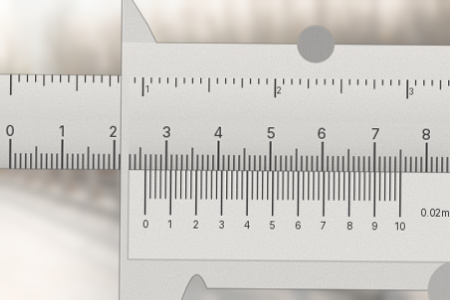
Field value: 26.0 mm
